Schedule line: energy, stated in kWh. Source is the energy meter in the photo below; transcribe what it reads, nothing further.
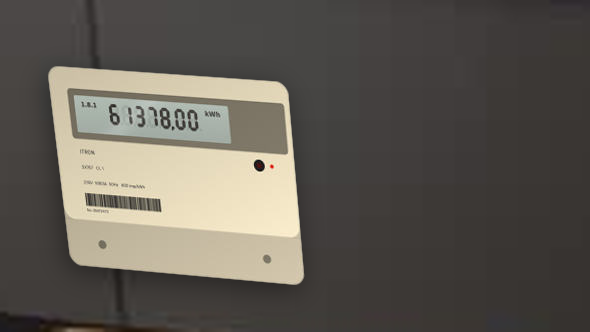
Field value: 61378.00 kWh
